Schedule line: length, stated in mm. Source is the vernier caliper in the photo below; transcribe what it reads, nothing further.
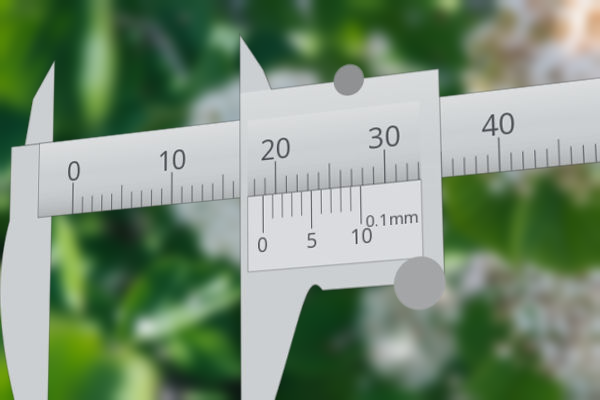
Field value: 18.8 mm
